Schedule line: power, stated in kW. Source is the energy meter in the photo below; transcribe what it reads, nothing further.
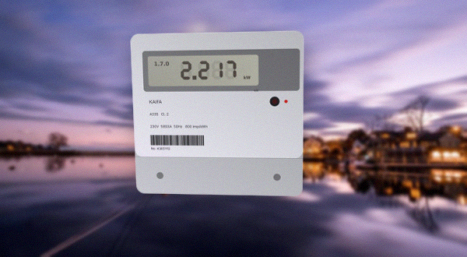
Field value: 2.217 kW
